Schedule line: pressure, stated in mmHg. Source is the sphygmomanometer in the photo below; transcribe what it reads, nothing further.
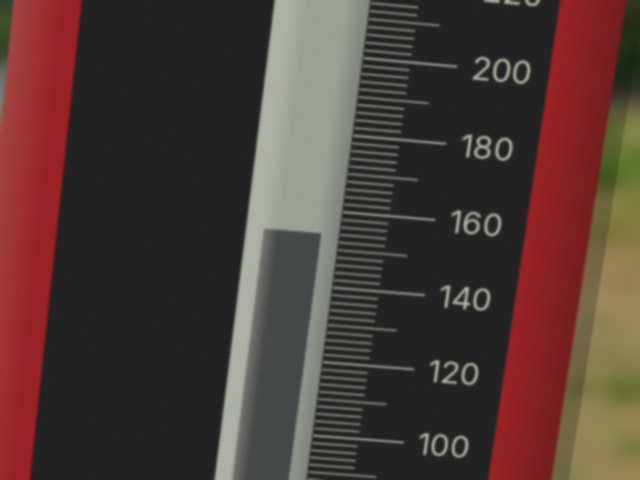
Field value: 154 mmHg
